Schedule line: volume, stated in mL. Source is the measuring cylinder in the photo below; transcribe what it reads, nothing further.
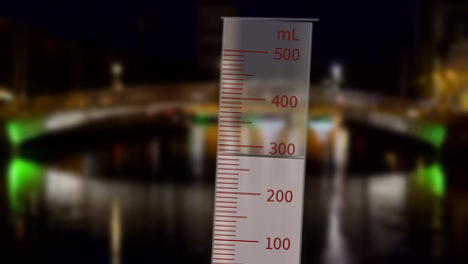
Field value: 280 mL
